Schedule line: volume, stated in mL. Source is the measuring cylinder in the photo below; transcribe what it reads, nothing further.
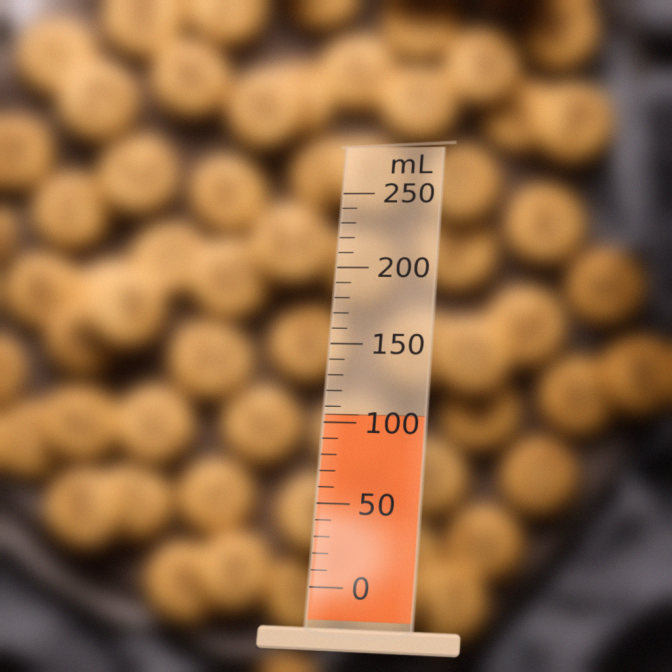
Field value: 105 mL
